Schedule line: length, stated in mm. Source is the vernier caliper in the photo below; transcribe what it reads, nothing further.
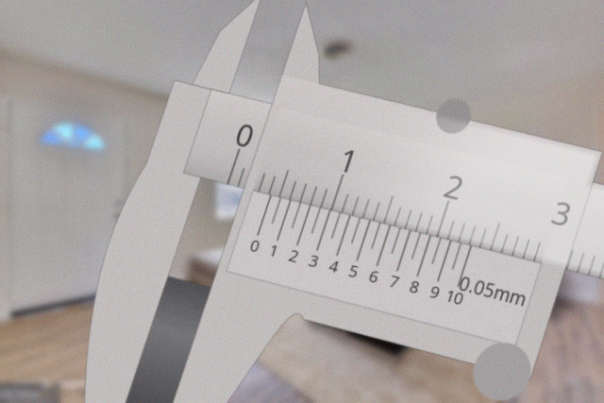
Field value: 4.2 mm
